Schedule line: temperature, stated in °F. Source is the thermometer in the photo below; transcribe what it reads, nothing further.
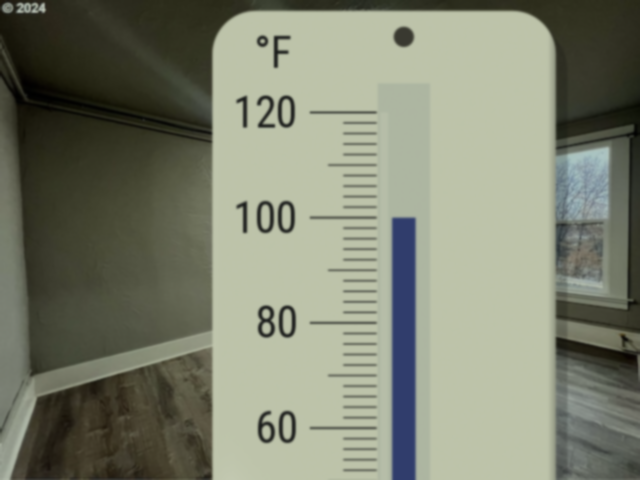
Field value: 100 °F
